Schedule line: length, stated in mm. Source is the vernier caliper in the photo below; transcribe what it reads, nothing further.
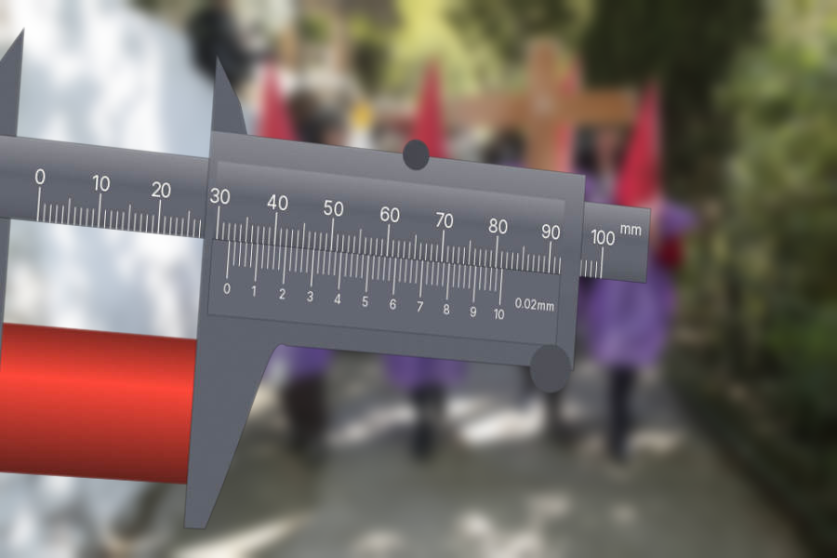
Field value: 32.2 mm
